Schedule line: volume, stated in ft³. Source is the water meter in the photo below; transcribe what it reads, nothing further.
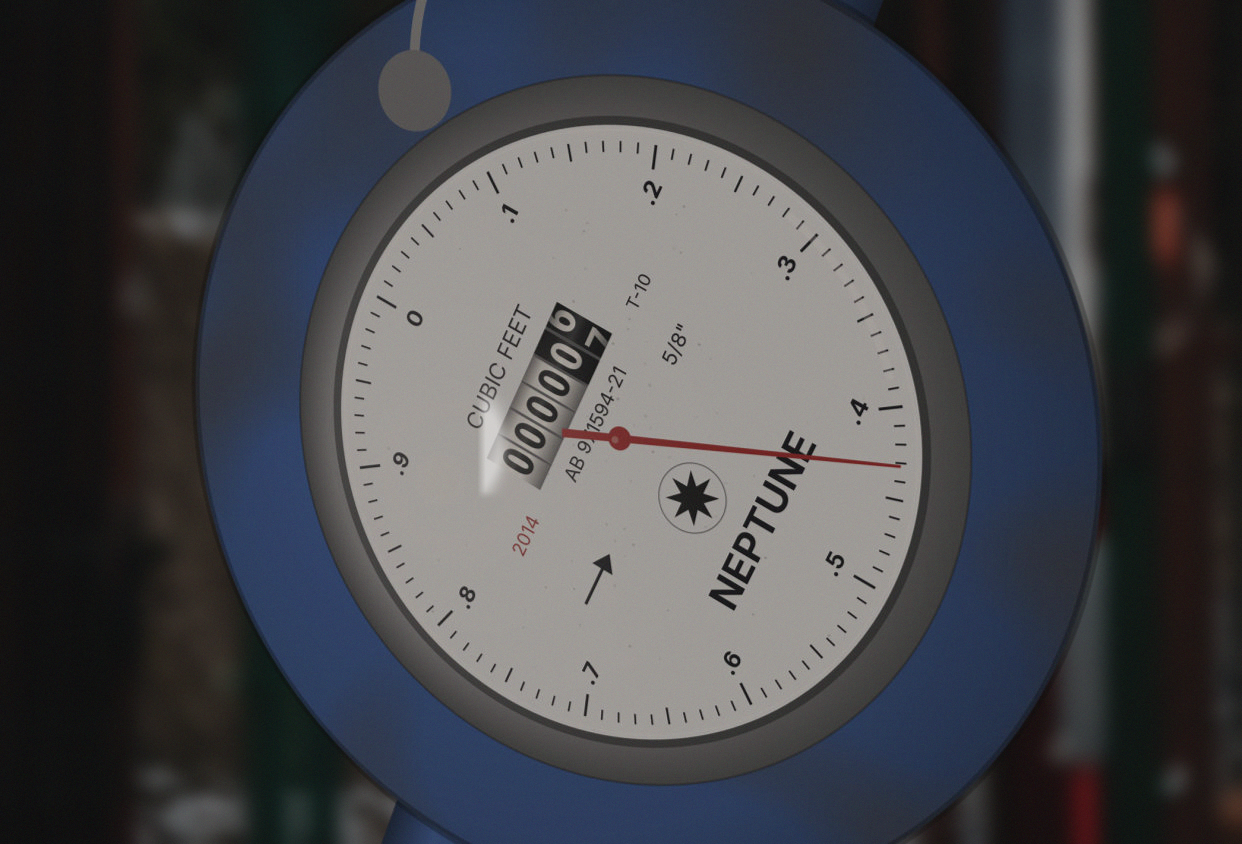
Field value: 6.43 ft³
